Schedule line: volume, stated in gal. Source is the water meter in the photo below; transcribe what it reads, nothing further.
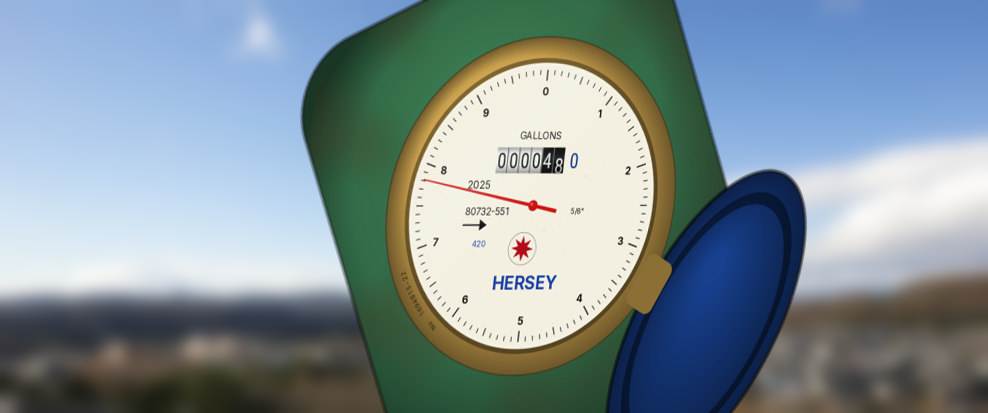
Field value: 477.8 gal
